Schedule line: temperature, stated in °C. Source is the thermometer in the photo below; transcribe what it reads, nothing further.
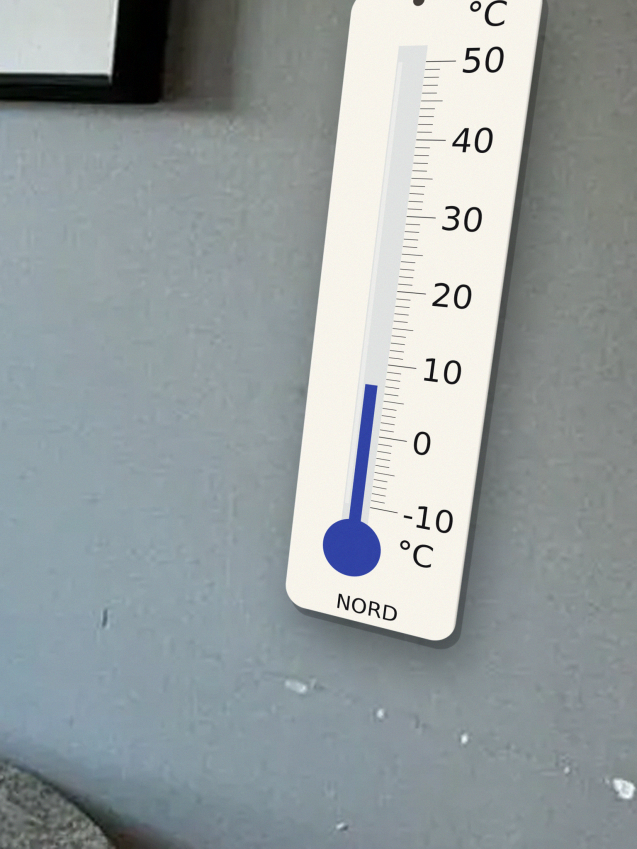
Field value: 7 °C
